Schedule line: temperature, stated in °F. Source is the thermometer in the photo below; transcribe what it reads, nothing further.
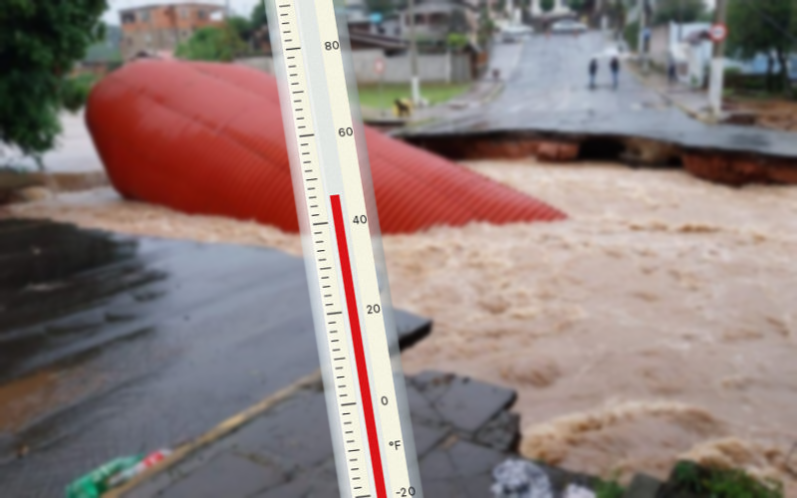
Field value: 46 °F
